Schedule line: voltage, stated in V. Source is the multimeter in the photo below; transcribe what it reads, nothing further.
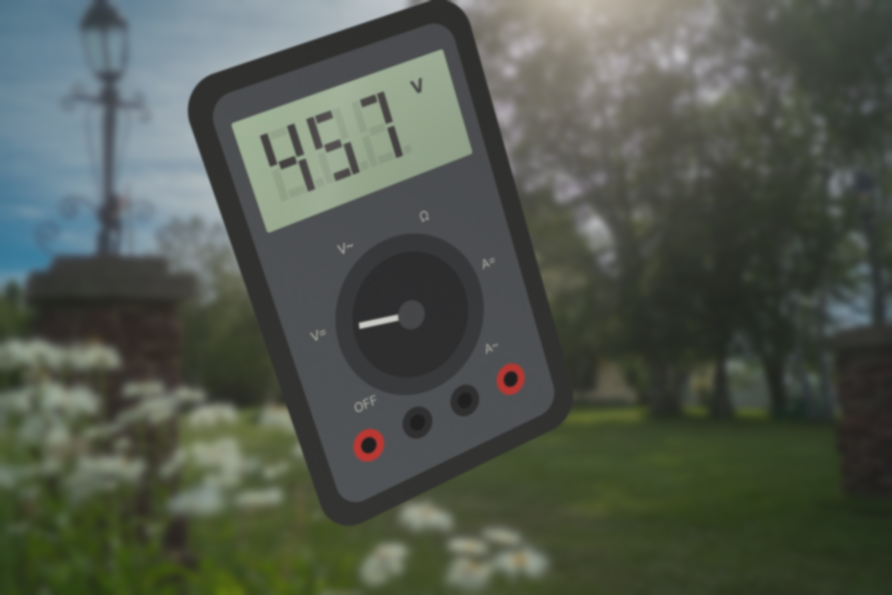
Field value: 457 V
